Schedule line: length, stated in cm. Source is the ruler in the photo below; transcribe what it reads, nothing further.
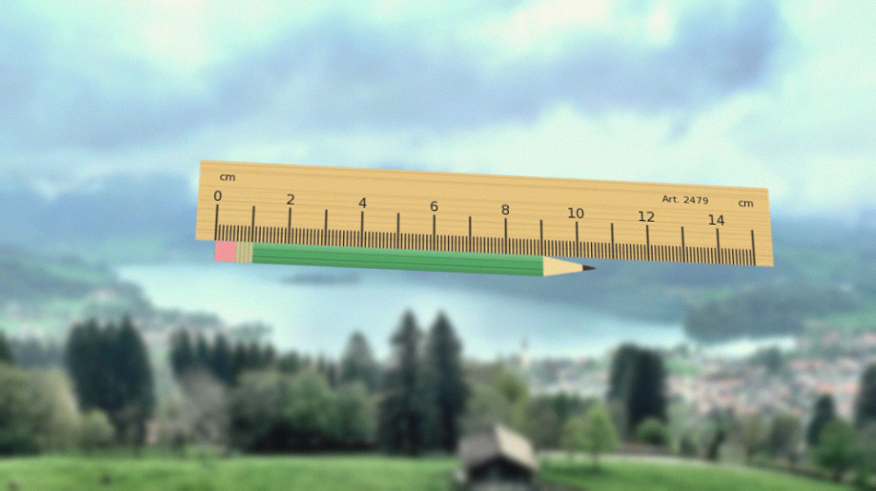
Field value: 10.5 cm
